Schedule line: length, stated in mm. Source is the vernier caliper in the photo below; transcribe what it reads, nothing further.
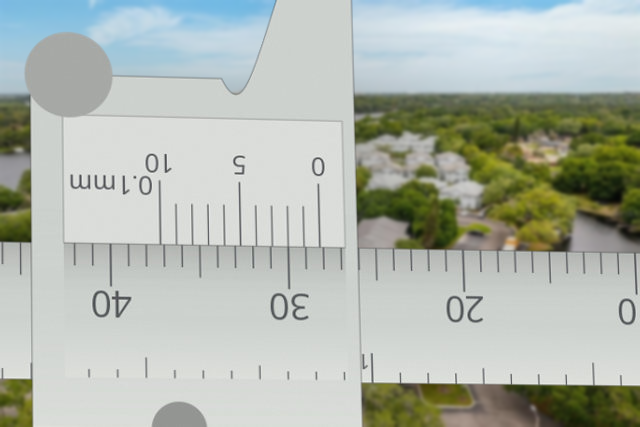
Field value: 28.2 mm
